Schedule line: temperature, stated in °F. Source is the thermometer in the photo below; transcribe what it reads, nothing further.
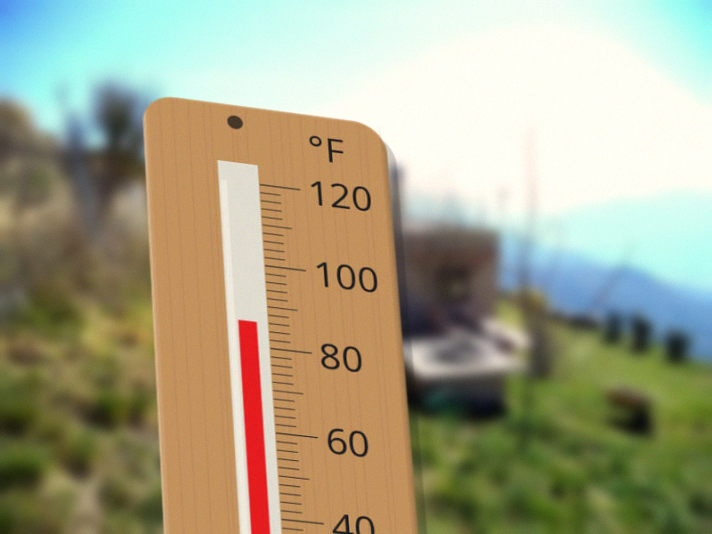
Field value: 86 °F
